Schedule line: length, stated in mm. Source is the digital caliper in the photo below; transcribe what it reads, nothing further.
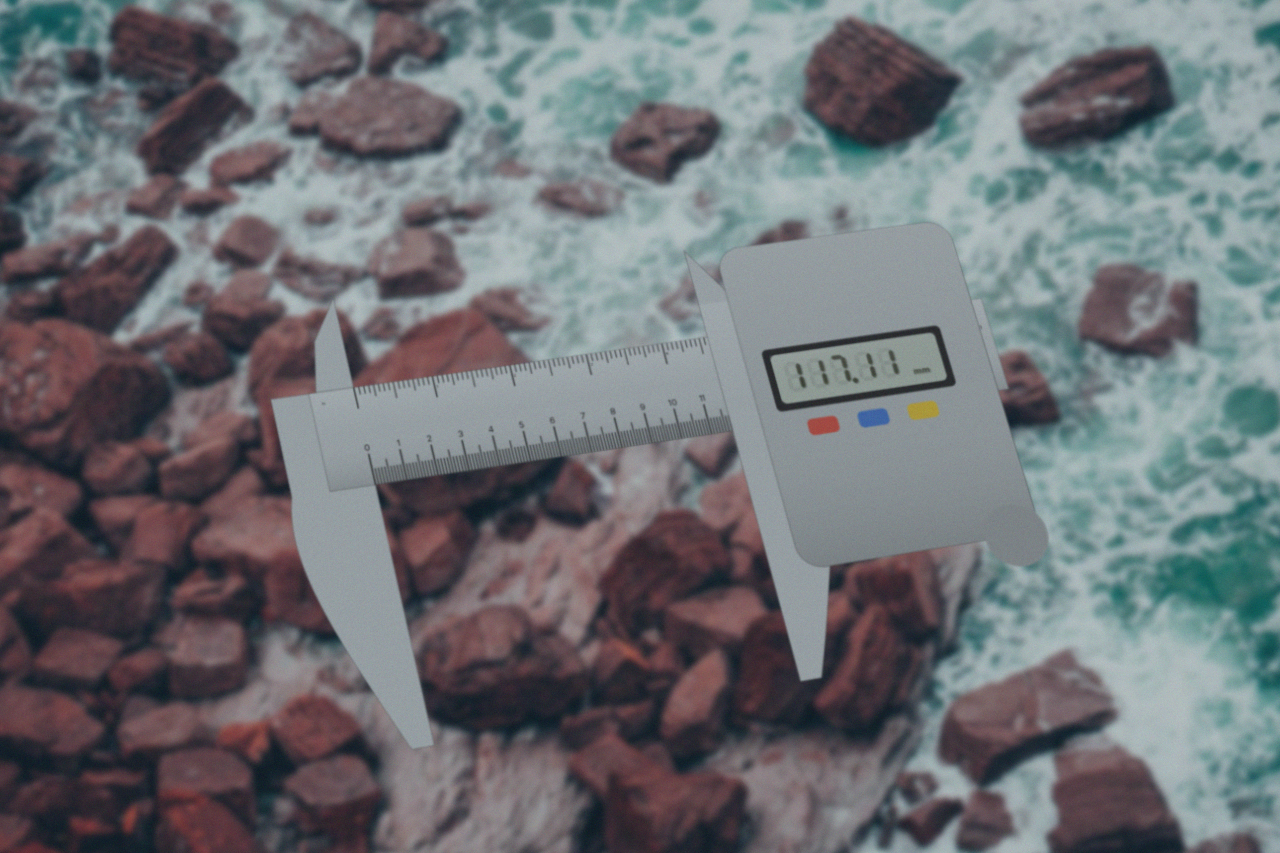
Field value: 117.11 mm
